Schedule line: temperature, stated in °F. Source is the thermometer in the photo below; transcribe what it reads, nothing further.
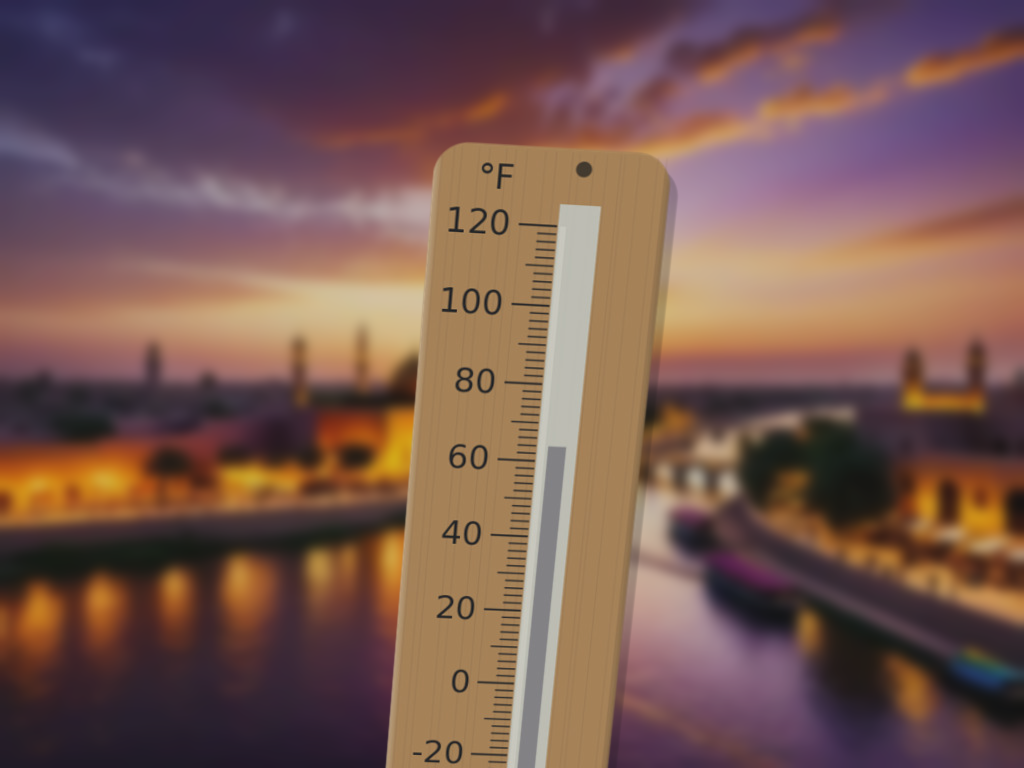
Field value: 64 °F
